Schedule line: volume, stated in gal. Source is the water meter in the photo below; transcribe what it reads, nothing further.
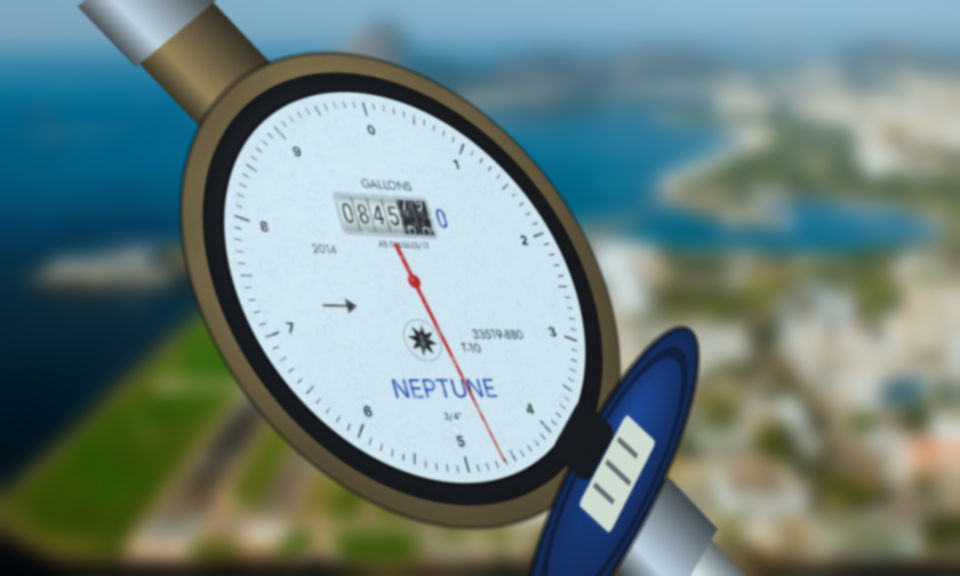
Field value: 845794.6 gal
